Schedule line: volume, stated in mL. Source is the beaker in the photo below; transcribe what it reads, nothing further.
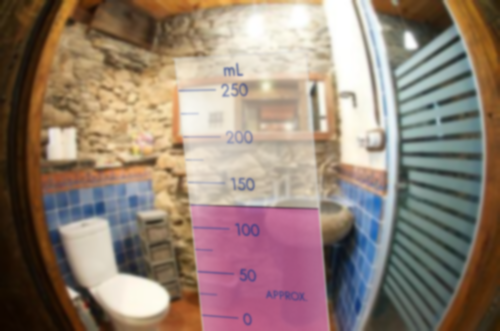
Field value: 125 mL
